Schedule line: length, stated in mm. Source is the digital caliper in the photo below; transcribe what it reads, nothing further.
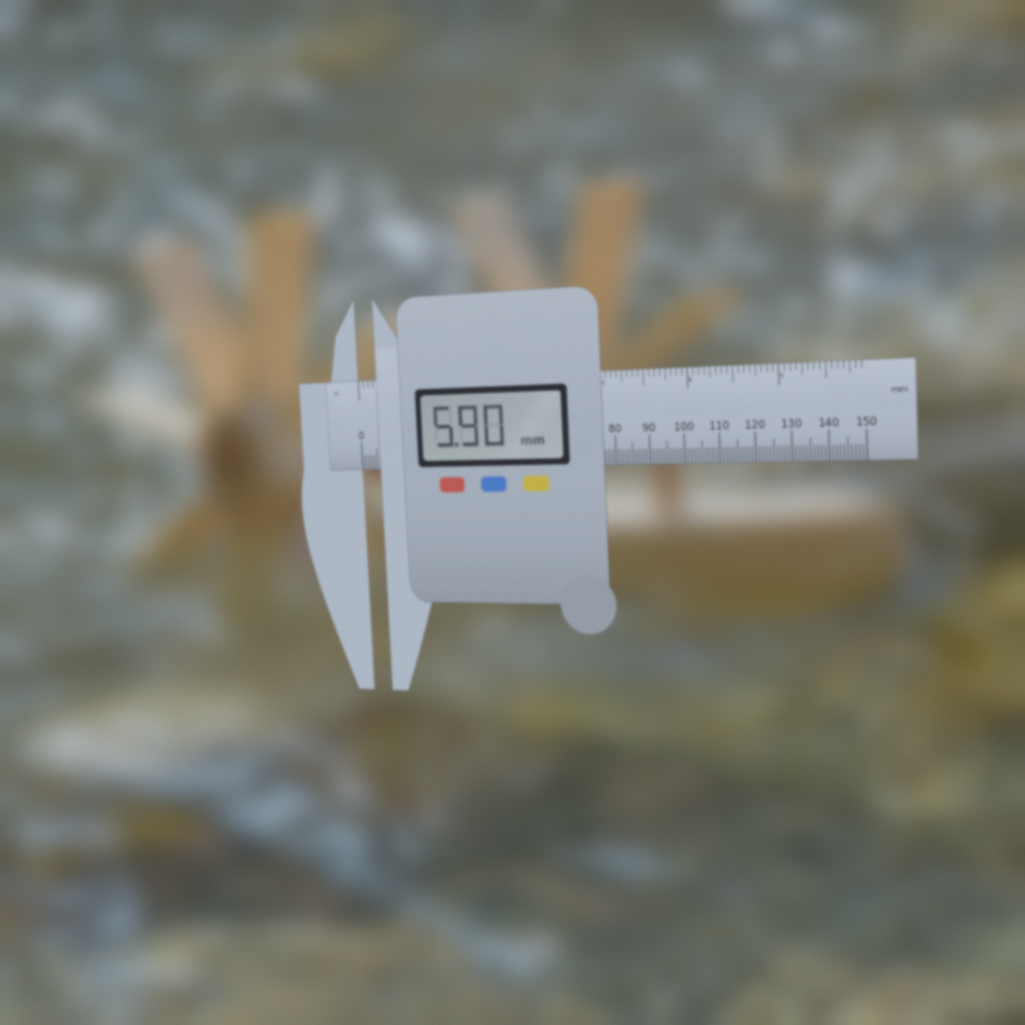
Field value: 5.90 mm
